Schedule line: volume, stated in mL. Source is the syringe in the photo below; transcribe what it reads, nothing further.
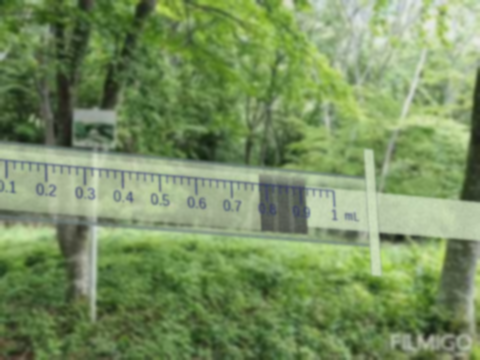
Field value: 0.78 mL
